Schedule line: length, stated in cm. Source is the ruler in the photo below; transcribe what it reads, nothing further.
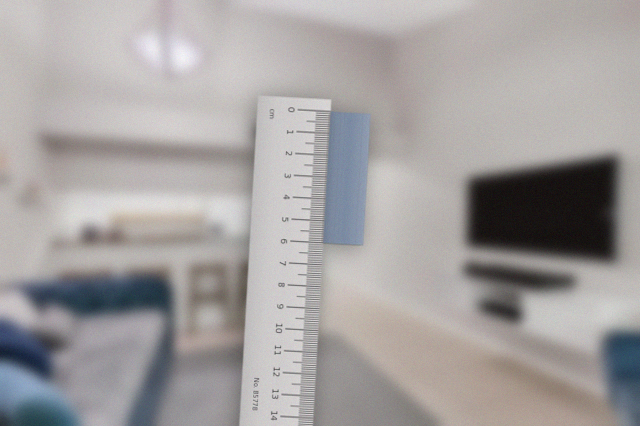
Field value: 6 cm
